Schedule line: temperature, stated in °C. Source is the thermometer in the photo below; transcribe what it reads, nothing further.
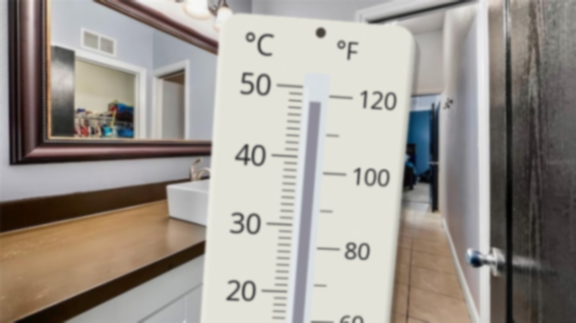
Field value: 48 °C
